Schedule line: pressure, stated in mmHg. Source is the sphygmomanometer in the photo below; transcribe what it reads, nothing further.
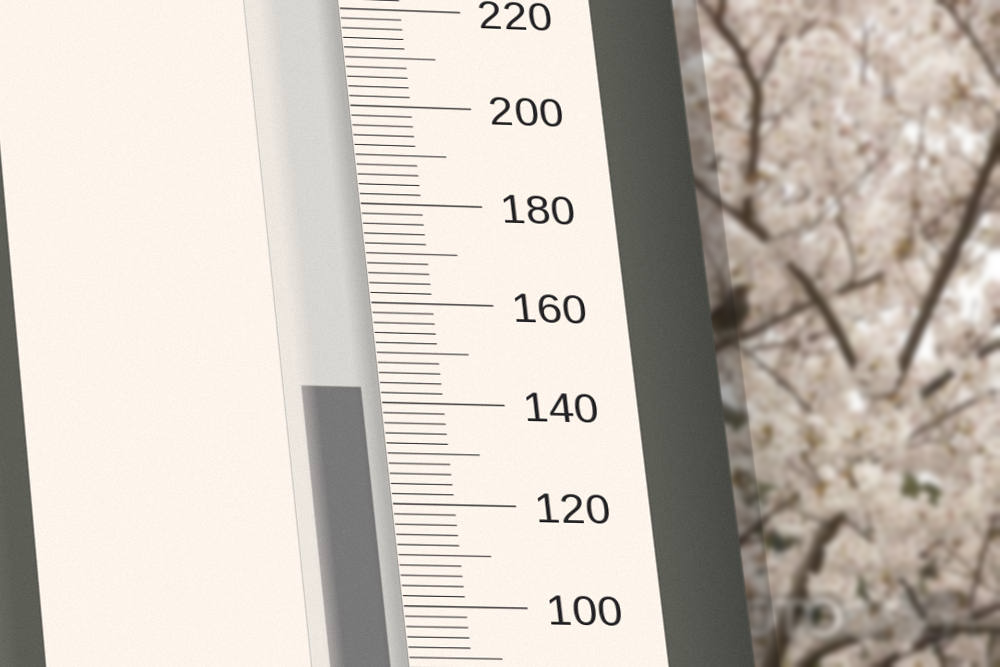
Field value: 143 mmHg
